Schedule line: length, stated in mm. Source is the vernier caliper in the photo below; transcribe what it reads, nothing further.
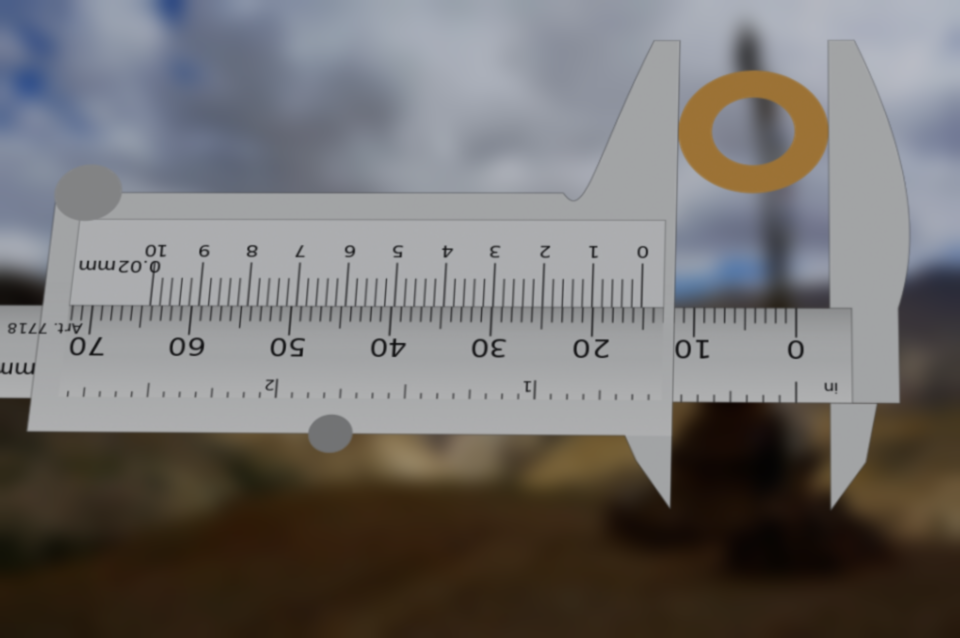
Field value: 15.2 mm
